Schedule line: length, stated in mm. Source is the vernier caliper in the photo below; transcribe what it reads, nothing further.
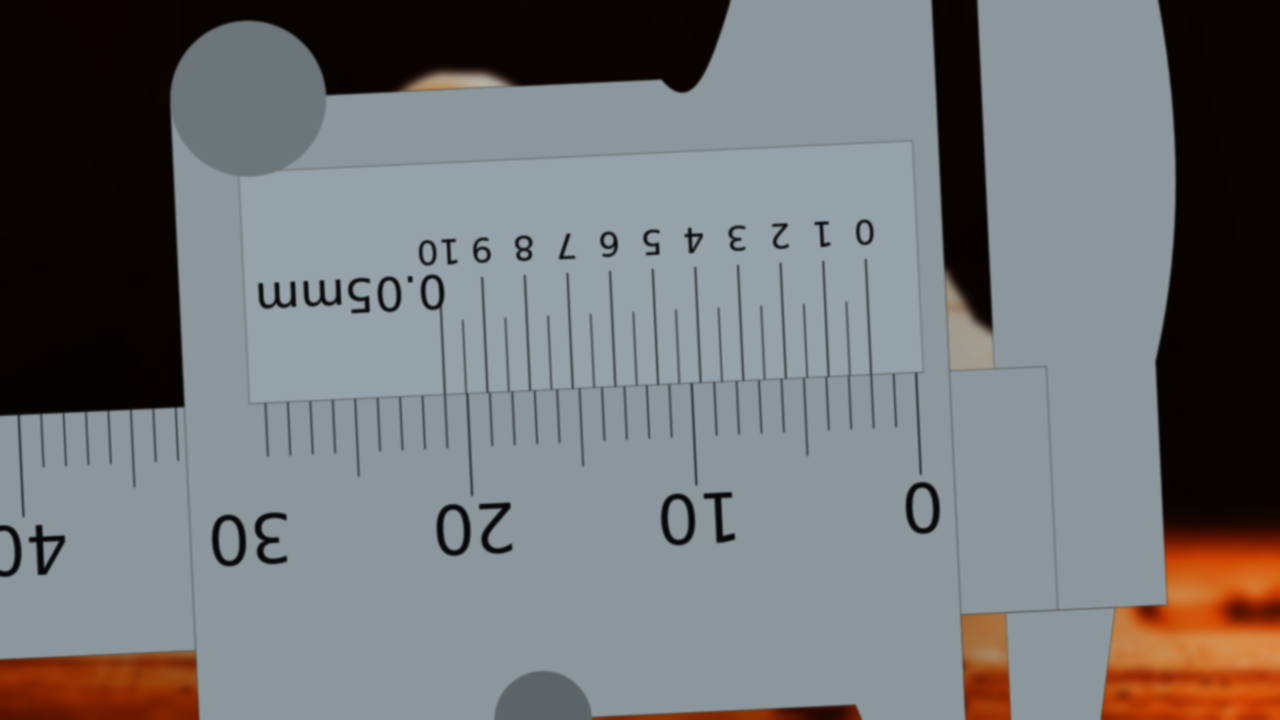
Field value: 2.0 mm
